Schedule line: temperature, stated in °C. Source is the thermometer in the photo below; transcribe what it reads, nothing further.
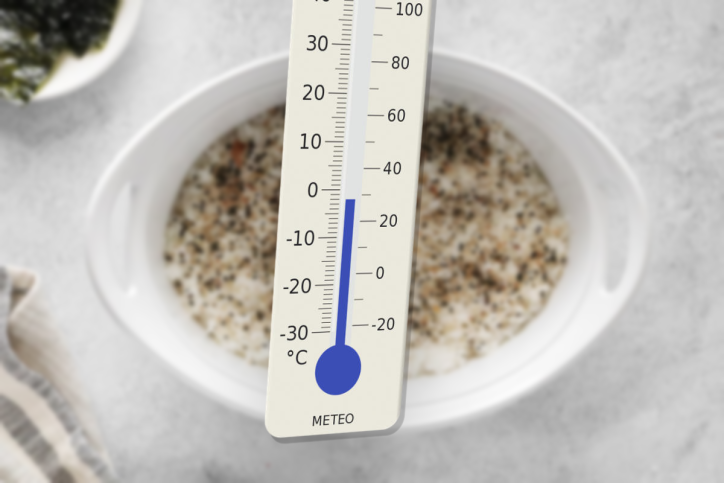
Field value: -2 °C
